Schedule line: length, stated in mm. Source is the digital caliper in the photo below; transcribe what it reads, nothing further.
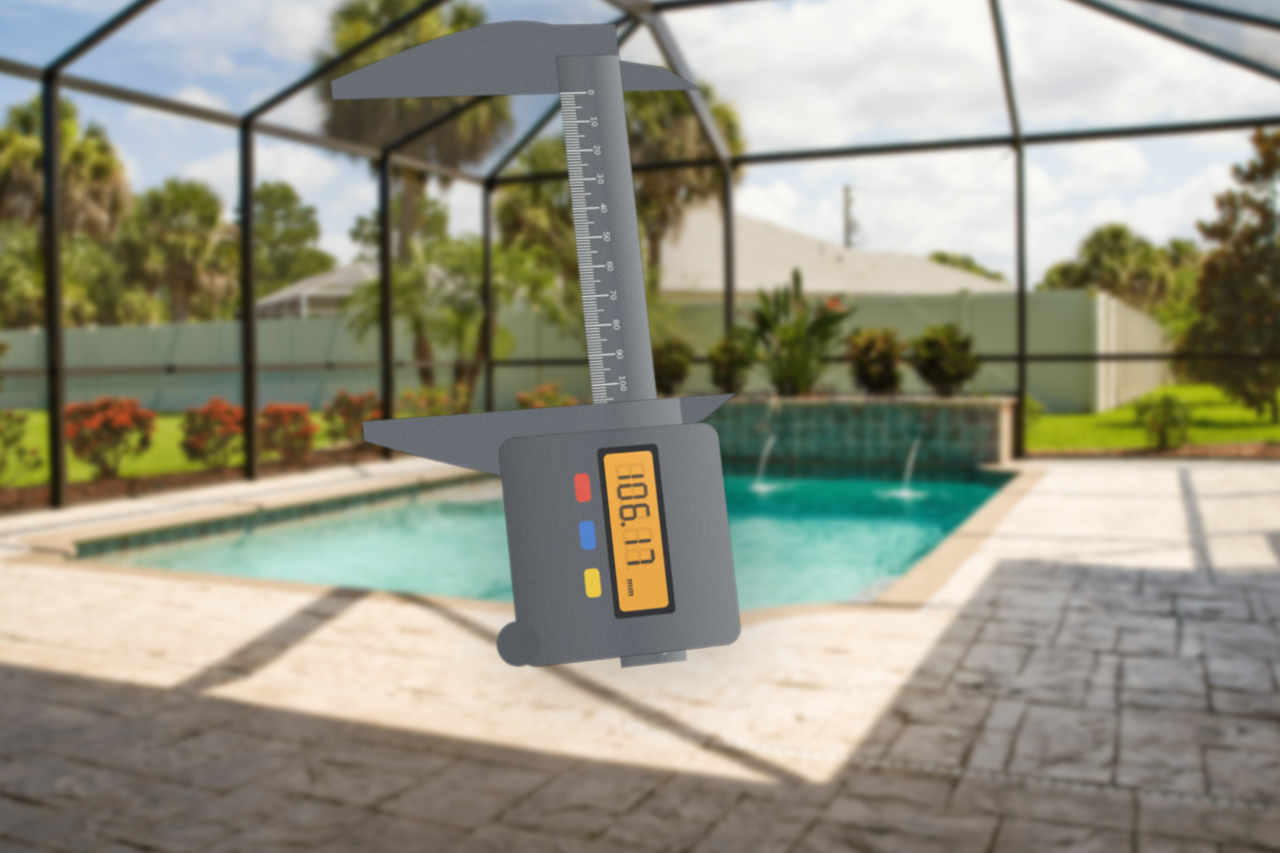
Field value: 106.17 mm
